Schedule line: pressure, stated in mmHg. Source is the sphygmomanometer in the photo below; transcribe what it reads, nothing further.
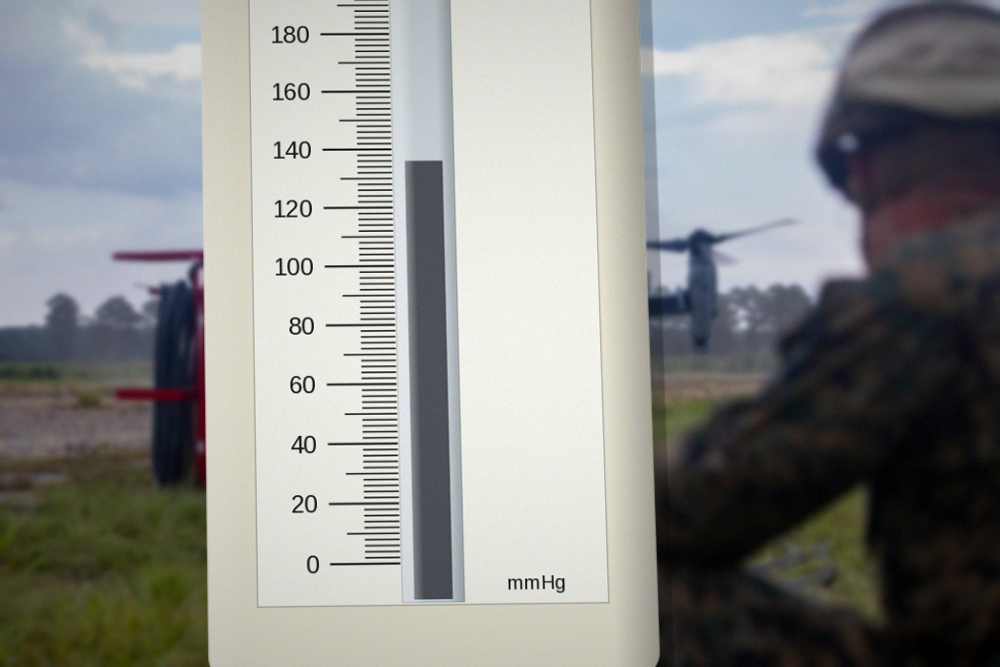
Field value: 136 mmHg
